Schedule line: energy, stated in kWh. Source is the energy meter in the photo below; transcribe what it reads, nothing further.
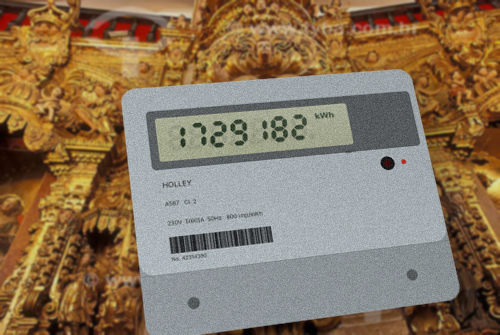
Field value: 1729182 kWh
